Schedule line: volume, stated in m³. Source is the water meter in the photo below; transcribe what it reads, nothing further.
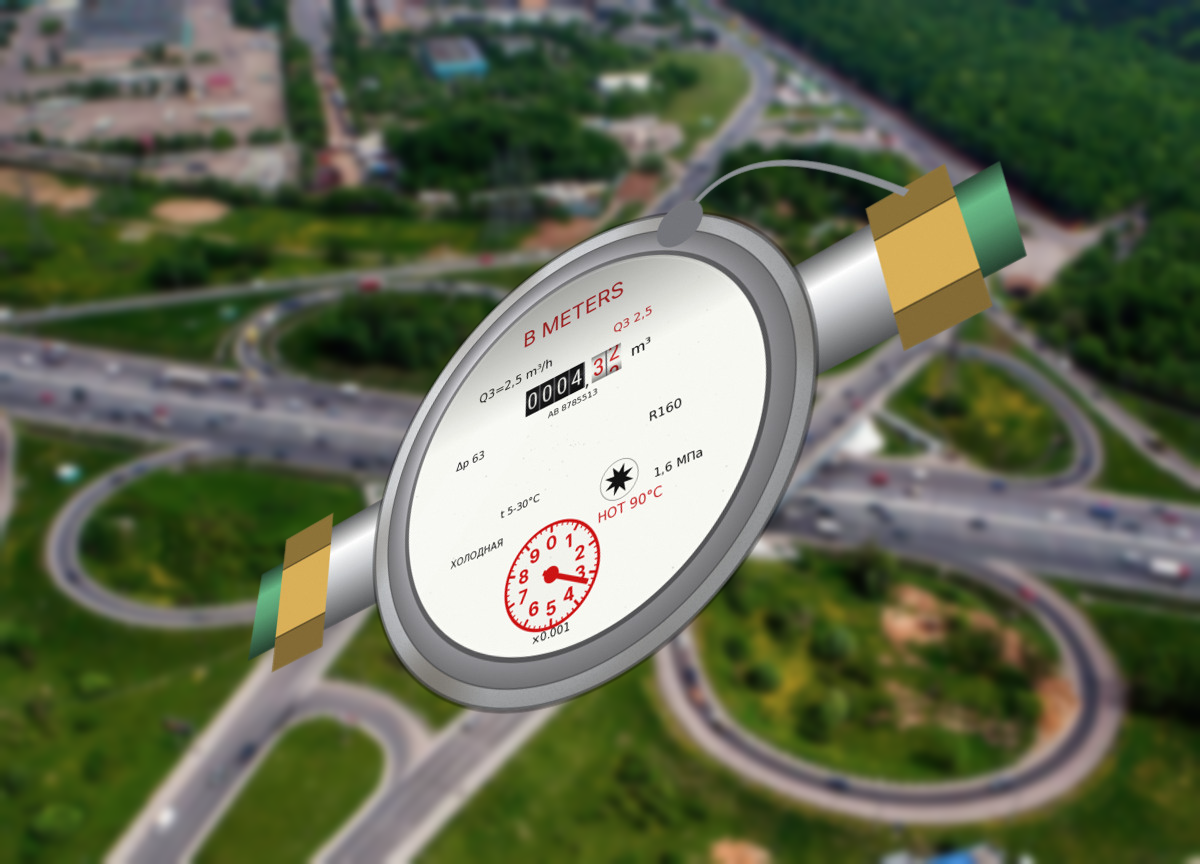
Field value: 4.323 m³
